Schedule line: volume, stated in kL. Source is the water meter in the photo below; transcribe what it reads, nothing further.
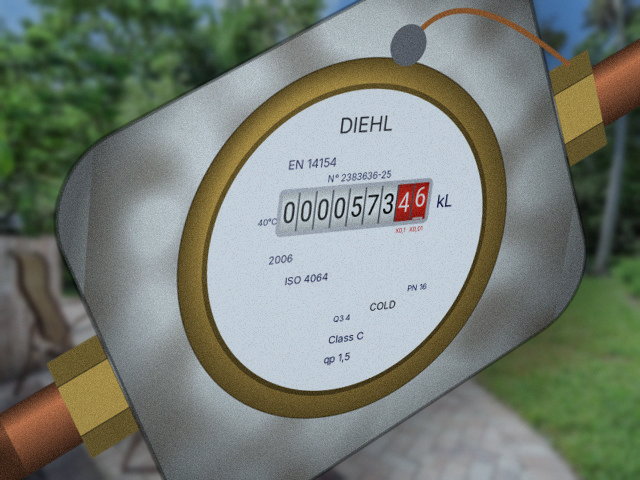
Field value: 573.46 kL
